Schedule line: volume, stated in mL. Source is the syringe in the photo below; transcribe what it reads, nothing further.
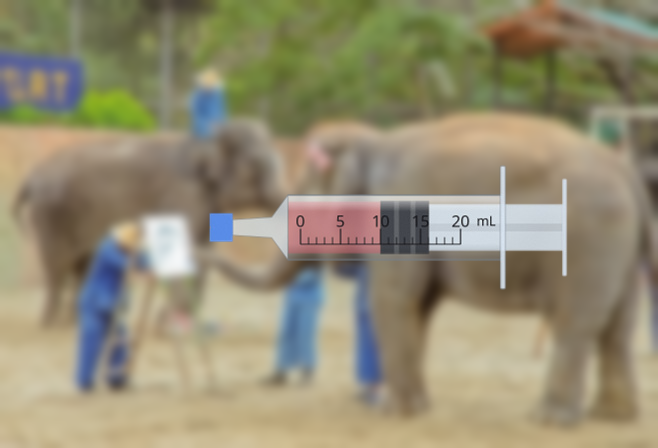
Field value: 10 mL
